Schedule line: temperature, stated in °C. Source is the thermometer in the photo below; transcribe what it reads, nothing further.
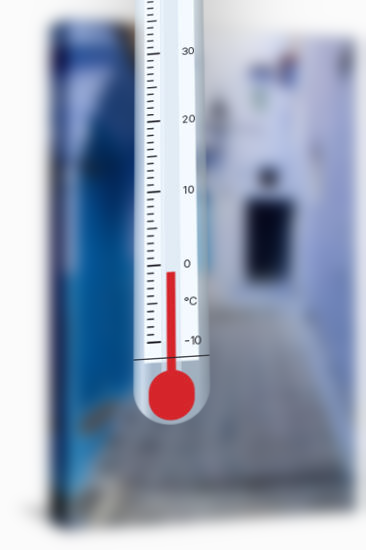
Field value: -1 °C
